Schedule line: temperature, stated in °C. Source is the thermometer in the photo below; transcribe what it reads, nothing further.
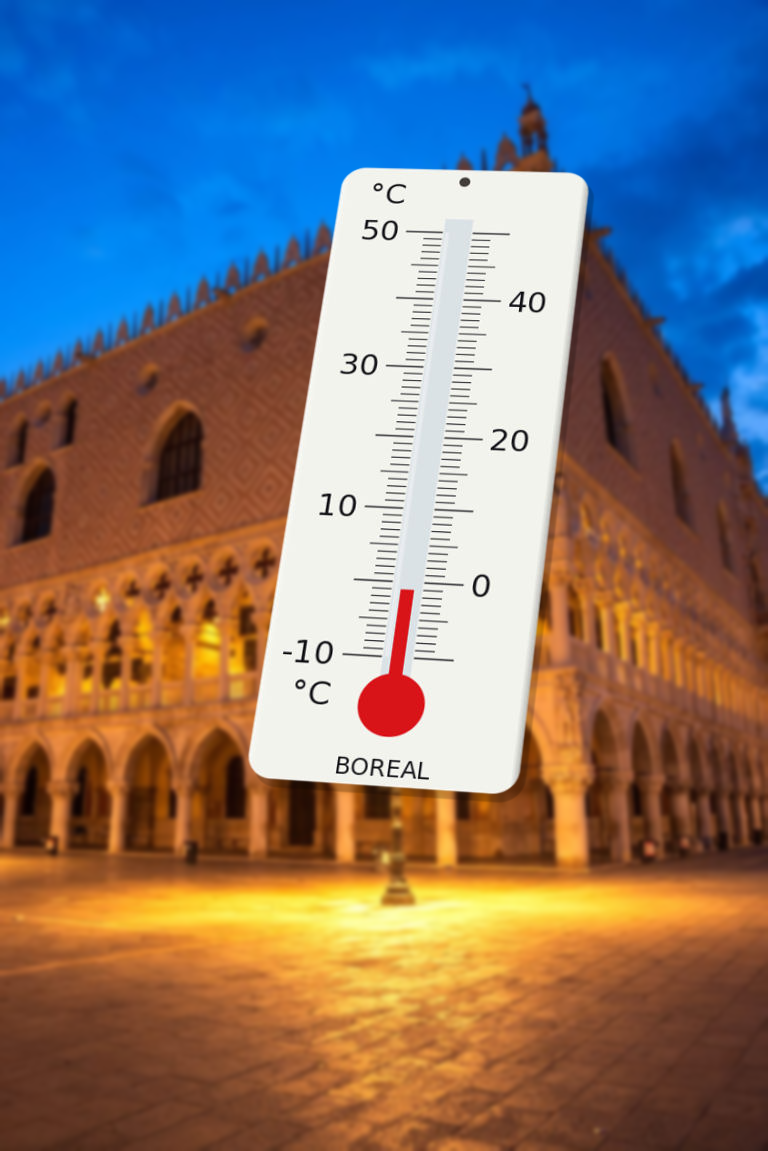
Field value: -1 °C
